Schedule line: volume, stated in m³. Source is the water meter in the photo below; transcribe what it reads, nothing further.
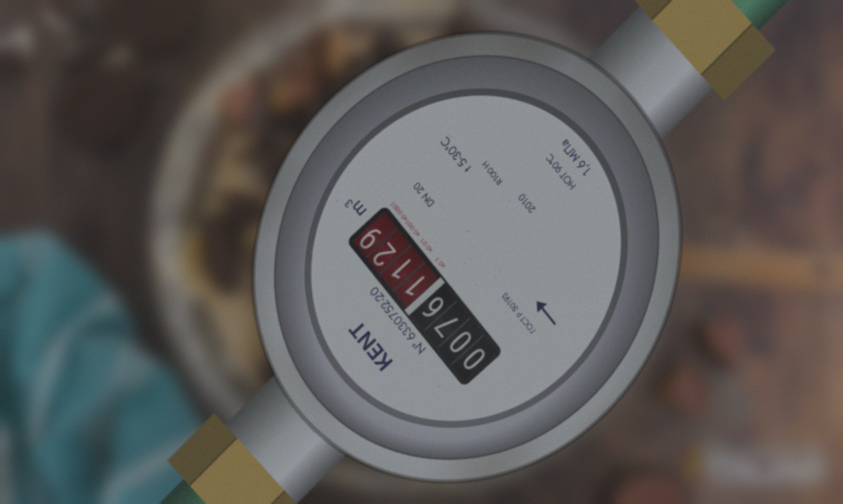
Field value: 76.1129 m³
